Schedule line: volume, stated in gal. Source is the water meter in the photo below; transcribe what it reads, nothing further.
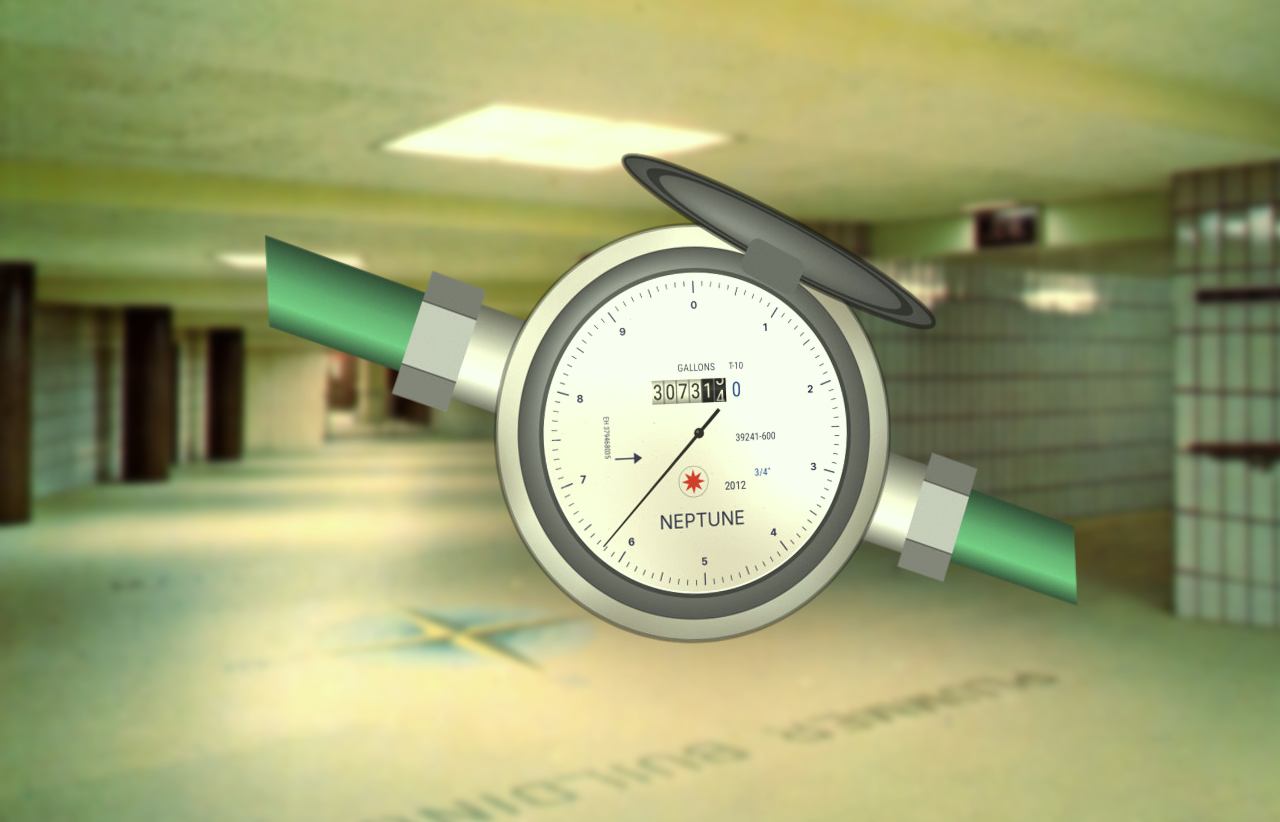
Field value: 3073136.2 gal
